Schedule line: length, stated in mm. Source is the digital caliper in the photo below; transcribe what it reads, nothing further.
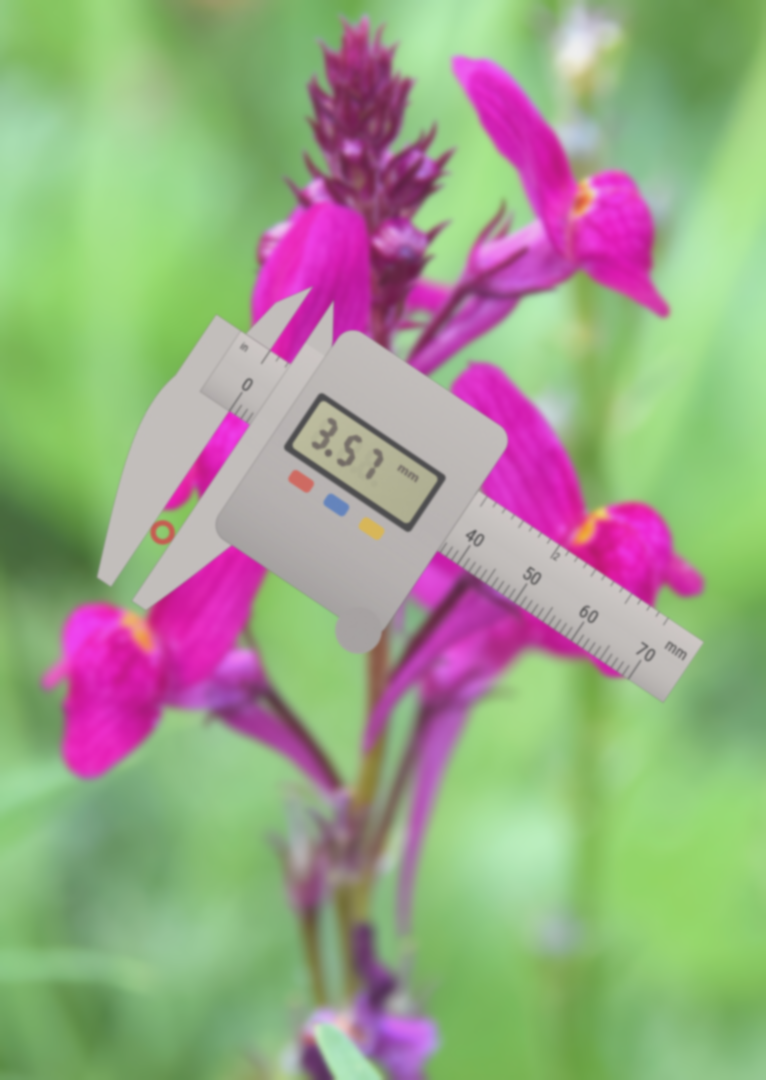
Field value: 3.57 mm
